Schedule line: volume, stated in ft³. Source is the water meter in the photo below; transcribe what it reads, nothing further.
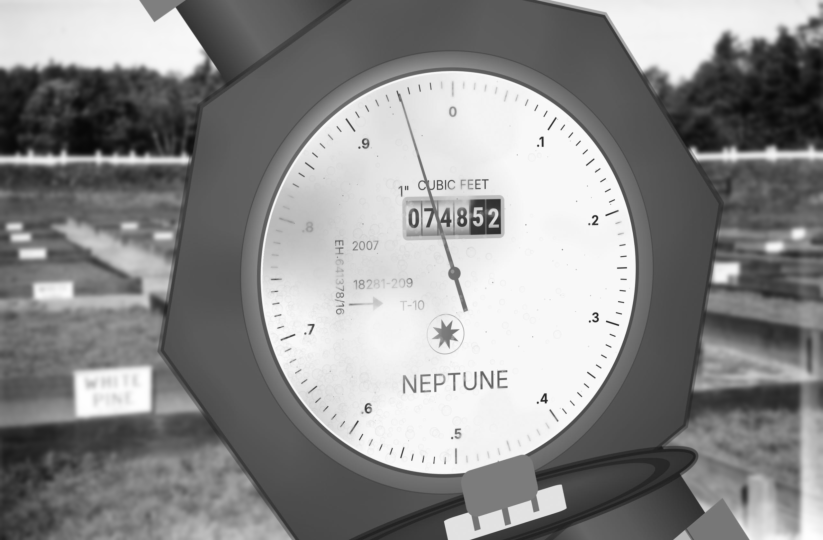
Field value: 74851.95 ft³
